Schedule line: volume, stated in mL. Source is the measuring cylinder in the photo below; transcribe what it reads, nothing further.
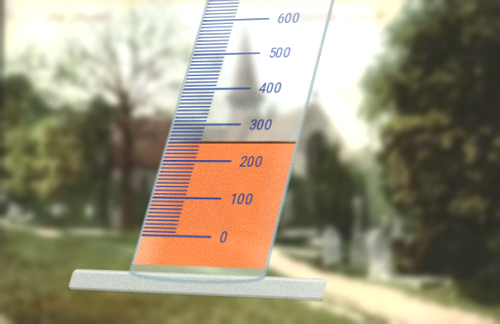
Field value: 250 mL
